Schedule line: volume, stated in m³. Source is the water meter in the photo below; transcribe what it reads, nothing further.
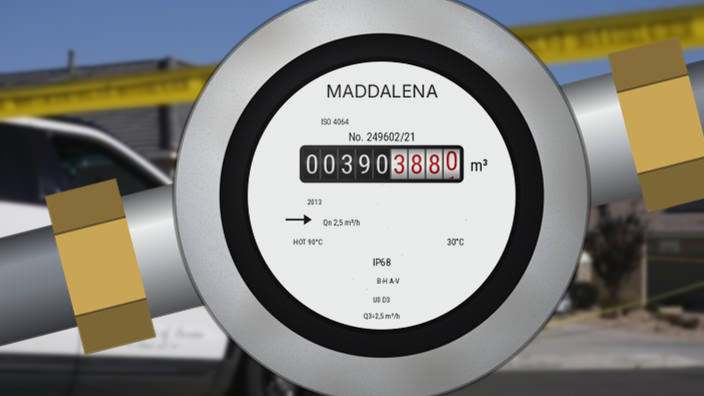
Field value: 390.3880 m³
